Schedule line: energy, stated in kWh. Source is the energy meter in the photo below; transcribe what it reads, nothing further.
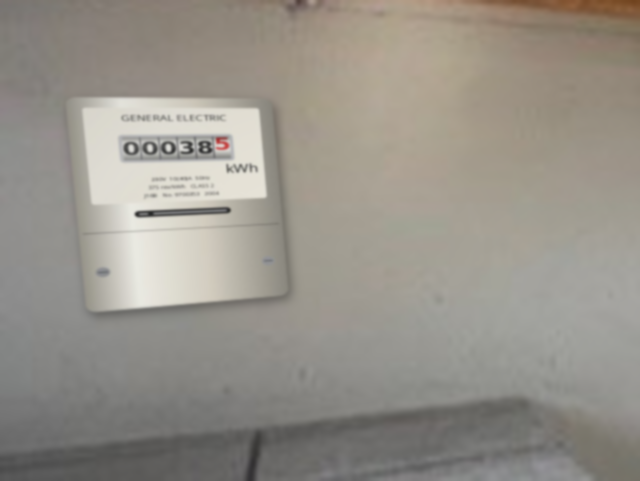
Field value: 38.5 kWh
